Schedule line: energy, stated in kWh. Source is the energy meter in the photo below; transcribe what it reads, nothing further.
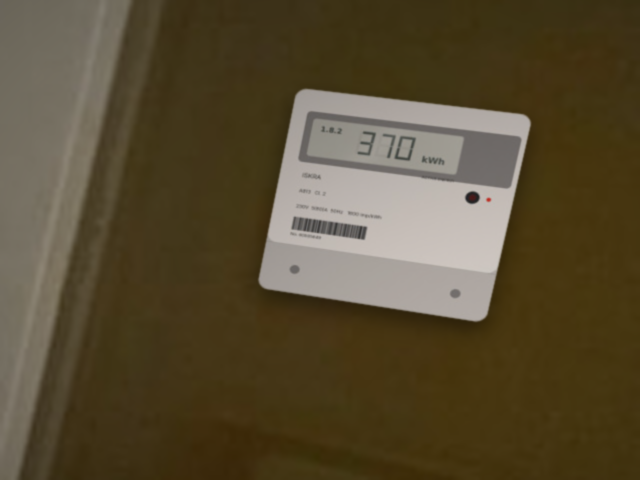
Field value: 370 kWh
